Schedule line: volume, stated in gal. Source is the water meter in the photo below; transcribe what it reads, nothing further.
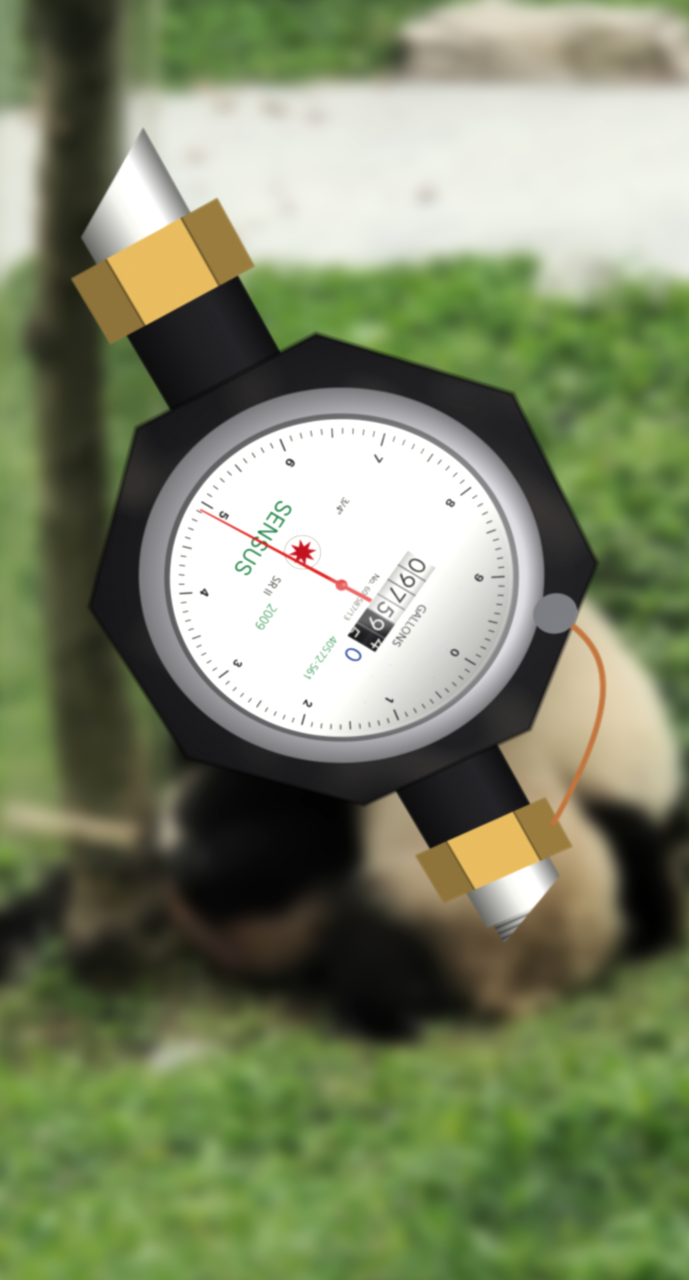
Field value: 975944.9 gal
